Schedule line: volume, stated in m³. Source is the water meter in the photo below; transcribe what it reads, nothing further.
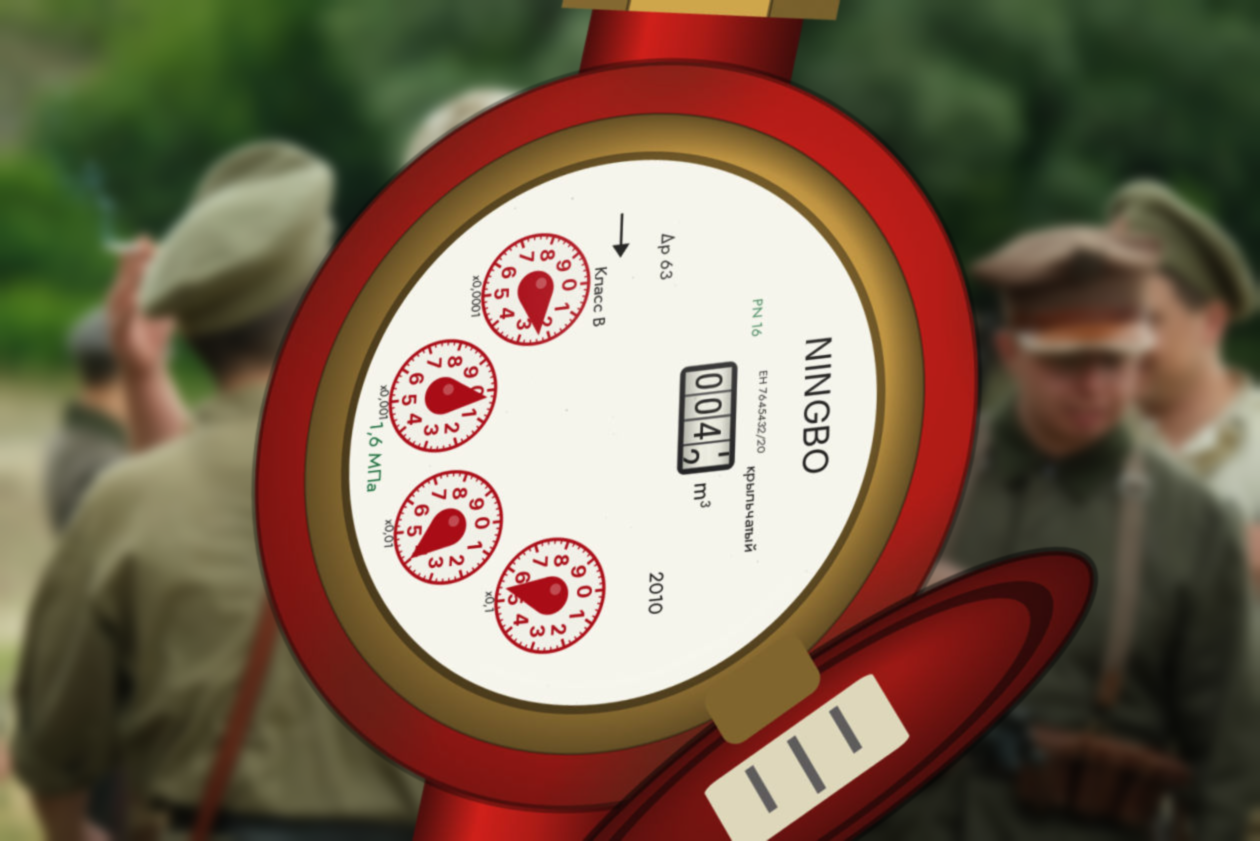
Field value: 41.5402 m³
